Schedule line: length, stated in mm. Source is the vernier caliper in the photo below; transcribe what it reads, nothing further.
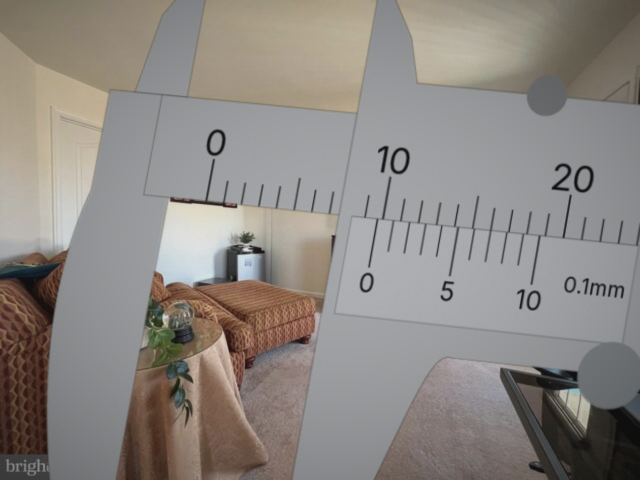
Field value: 9.7 mm
